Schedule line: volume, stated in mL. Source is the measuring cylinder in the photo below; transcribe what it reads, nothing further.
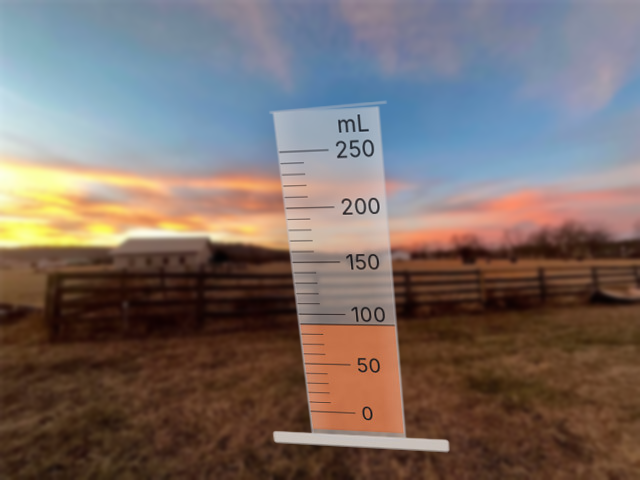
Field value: 90 mL
